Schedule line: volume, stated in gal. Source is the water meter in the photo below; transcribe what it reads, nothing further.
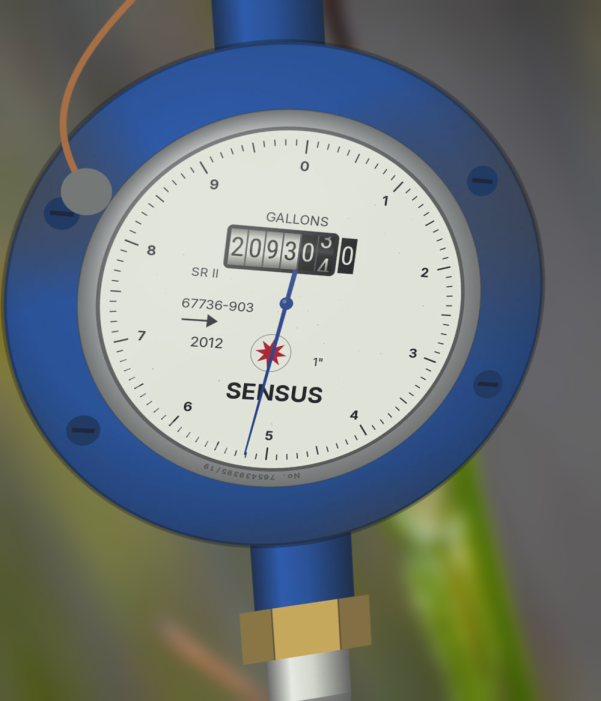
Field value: 2093035.2 gal
